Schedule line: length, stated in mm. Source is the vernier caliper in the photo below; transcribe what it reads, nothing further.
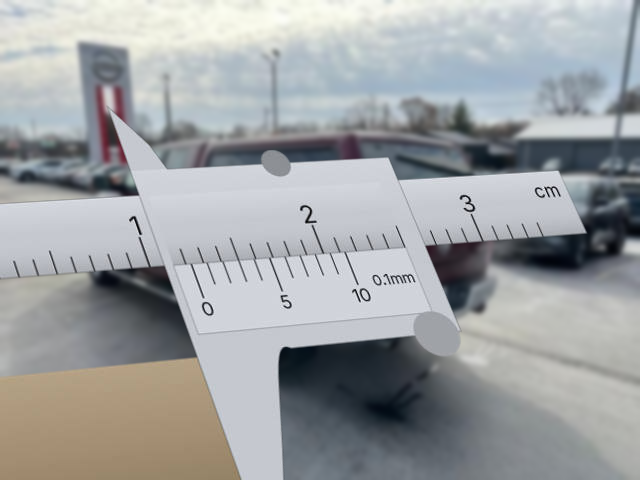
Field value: 12.3 mm
